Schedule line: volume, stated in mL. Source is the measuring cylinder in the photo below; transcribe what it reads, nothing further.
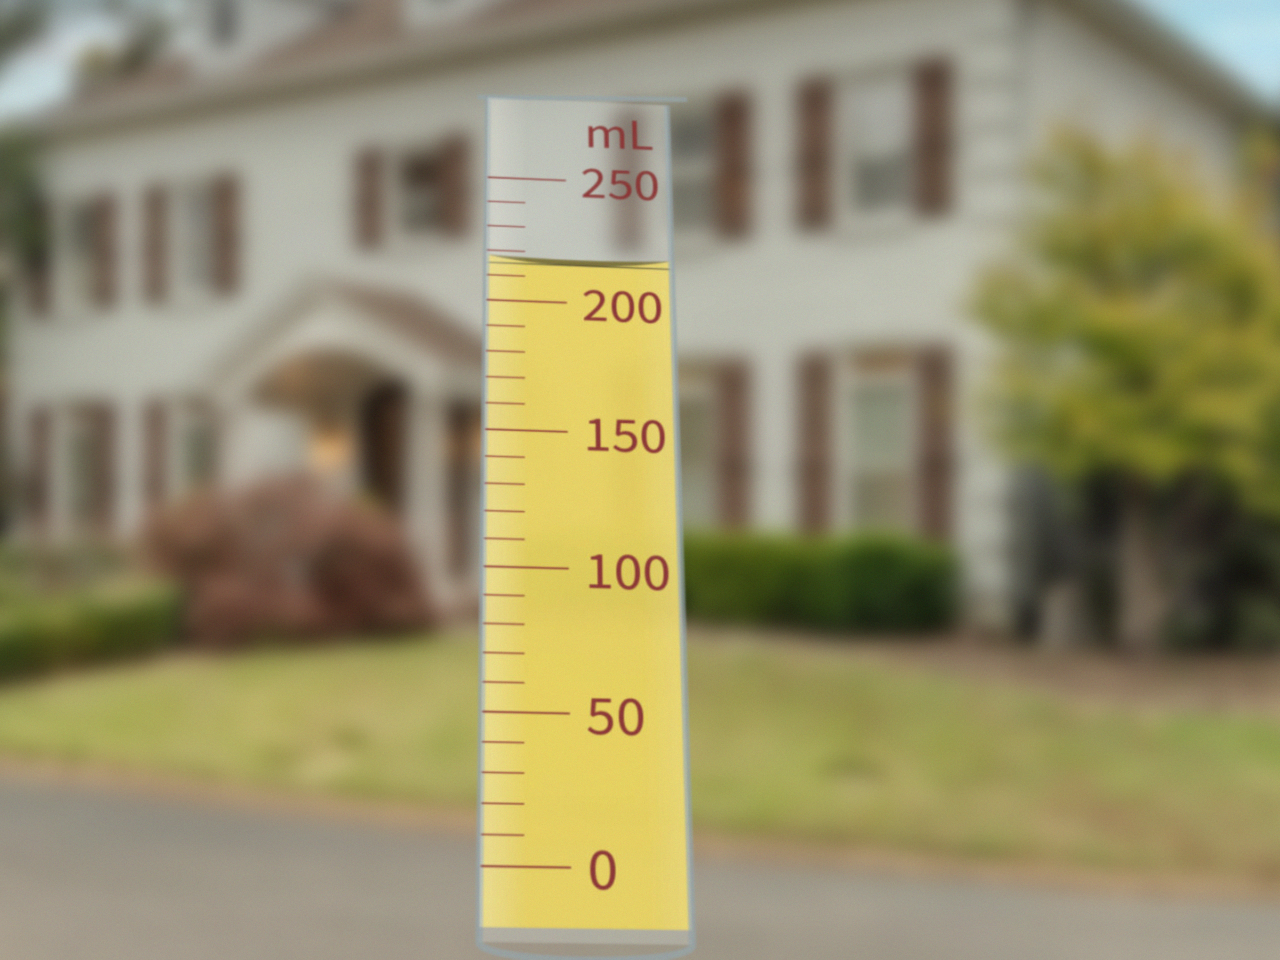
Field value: 215 mL
